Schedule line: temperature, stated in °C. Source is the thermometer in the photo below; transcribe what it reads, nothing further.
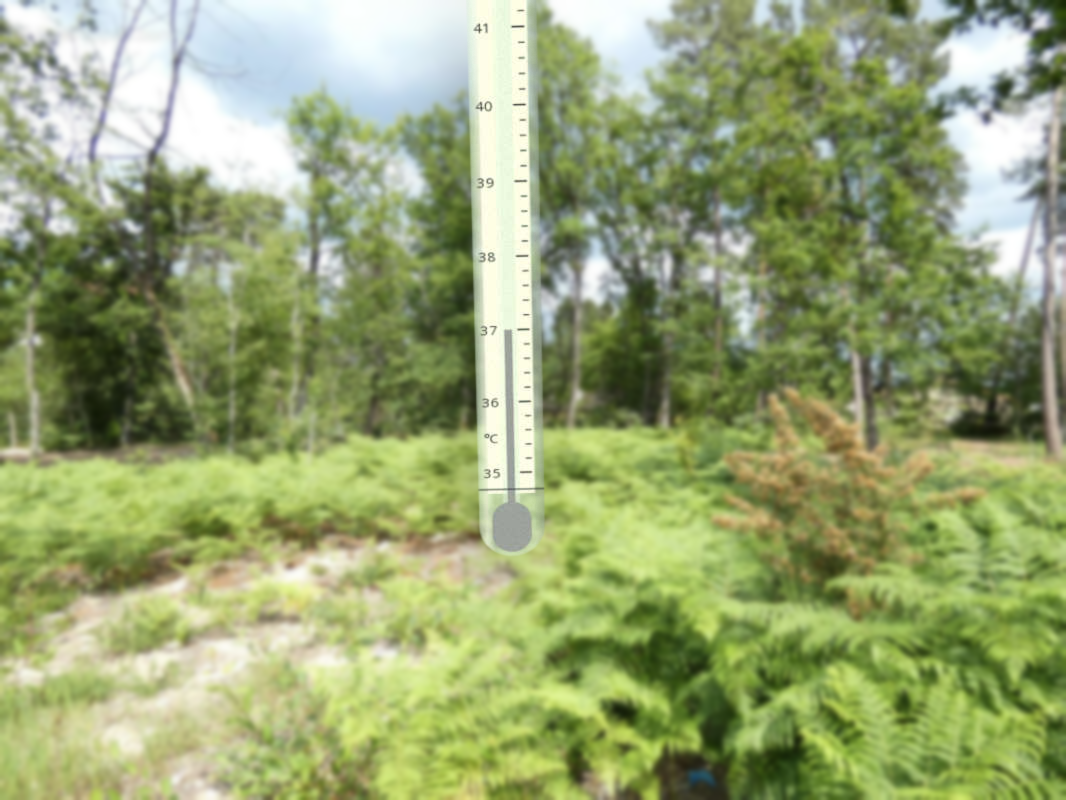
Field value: 37 °C
